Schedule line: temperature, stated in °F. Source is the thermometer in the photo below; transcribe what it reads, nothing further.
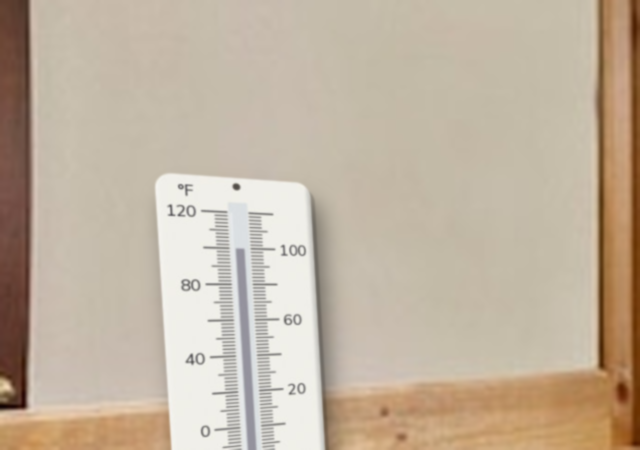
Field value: 100 °F
